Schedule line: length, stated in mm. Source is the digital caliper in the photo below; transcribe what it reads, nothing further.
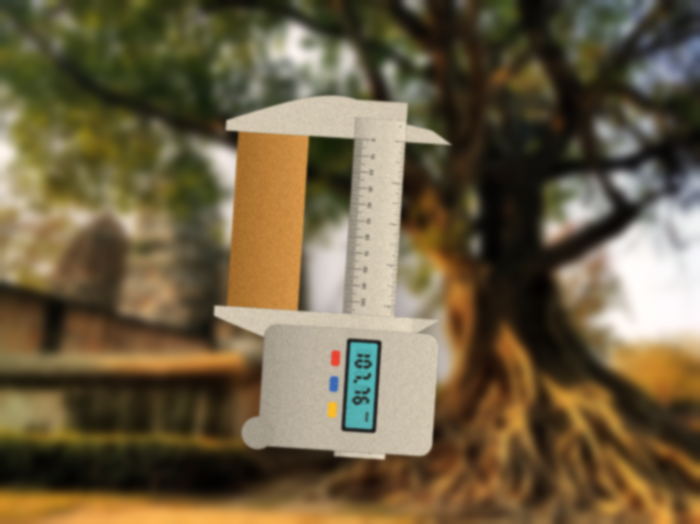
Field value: 107.76 mm
